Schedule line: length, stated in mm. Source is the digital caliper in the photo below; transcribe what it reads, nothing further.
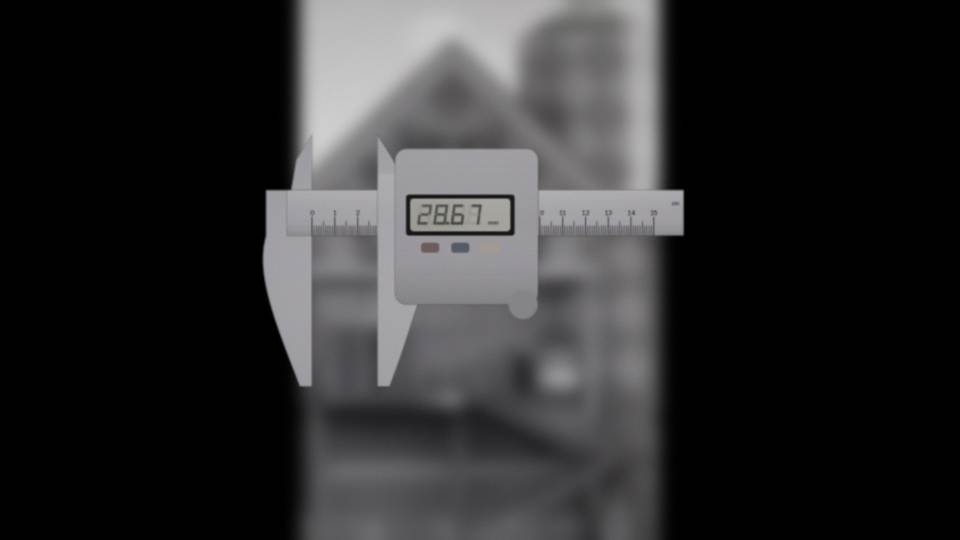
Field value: 28.67 mm
